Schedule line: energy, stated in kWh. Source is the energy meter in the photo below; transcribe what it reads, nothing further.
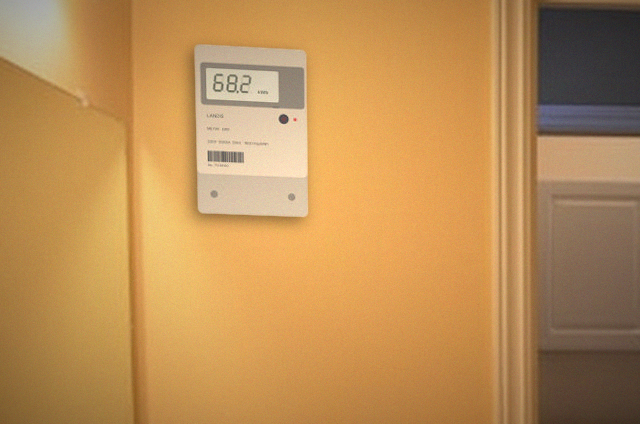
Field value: 68.2 kWh
